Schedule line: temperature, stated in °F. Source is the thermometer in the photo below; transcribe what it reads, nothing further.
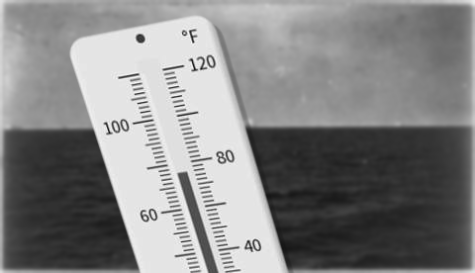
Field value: 76 °F
